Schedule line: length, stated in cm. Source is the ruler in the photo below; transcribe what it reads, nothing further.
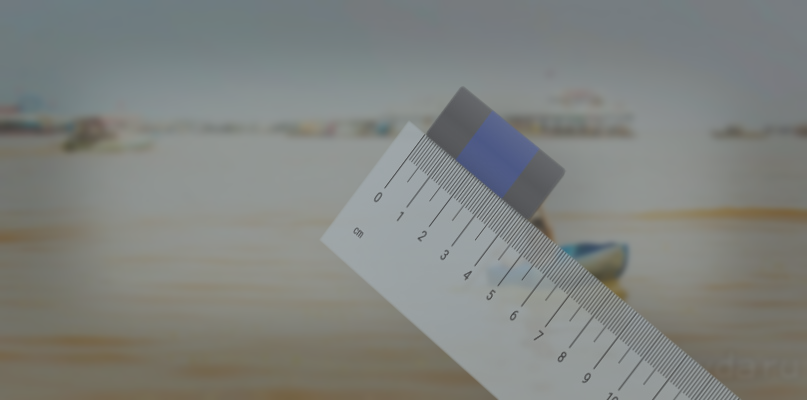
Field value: 4.5 cm
